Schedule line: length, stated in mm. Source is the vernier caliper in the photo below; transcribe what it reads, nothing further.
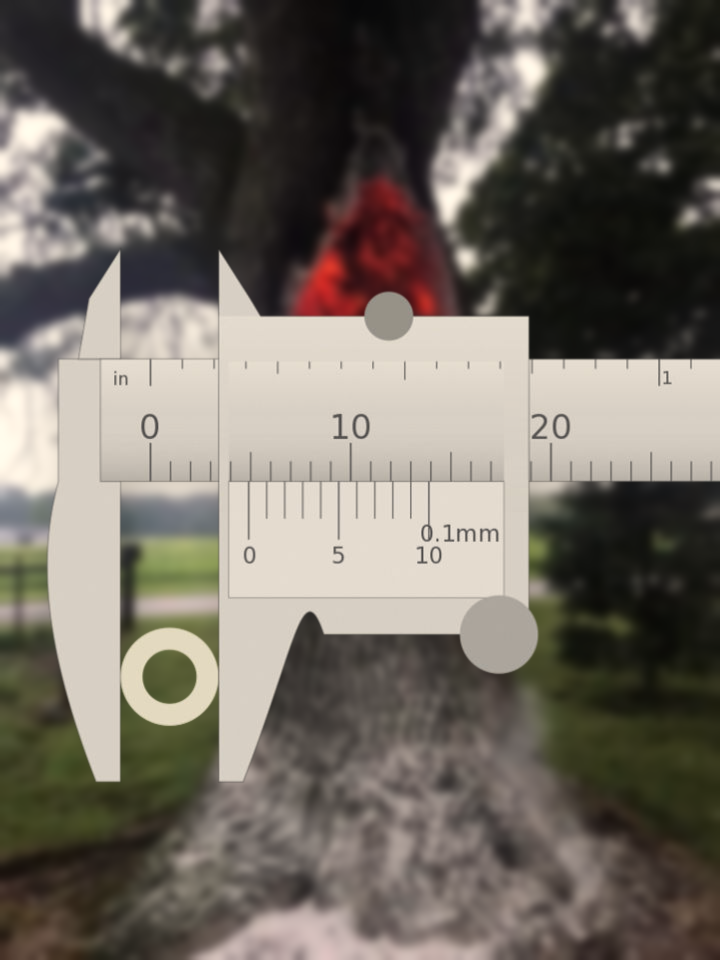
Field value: 4.9 mm
